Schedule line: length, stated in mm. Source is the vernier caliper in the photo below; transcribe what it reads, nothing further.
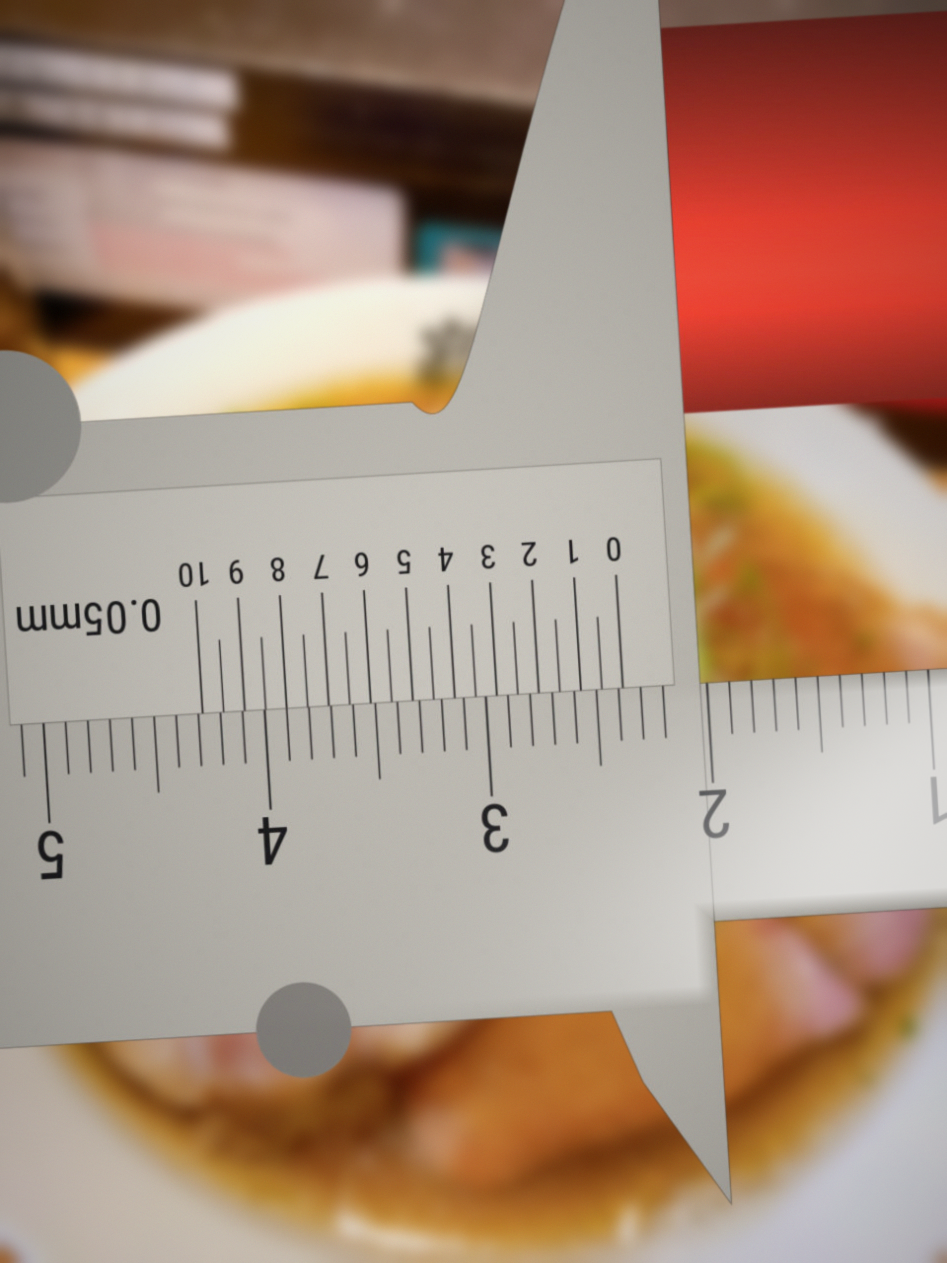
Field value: 23.8 mm
